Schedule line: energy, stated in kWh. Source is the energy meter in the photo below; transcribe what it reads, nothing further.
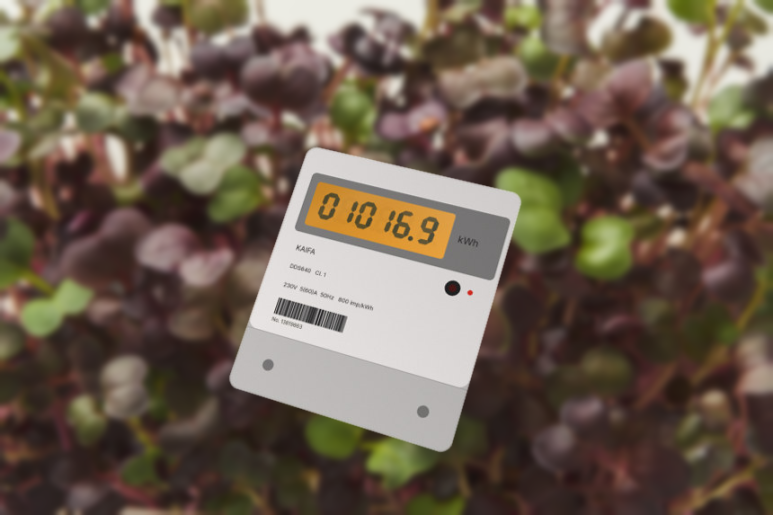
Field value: 1016.9 kWh
